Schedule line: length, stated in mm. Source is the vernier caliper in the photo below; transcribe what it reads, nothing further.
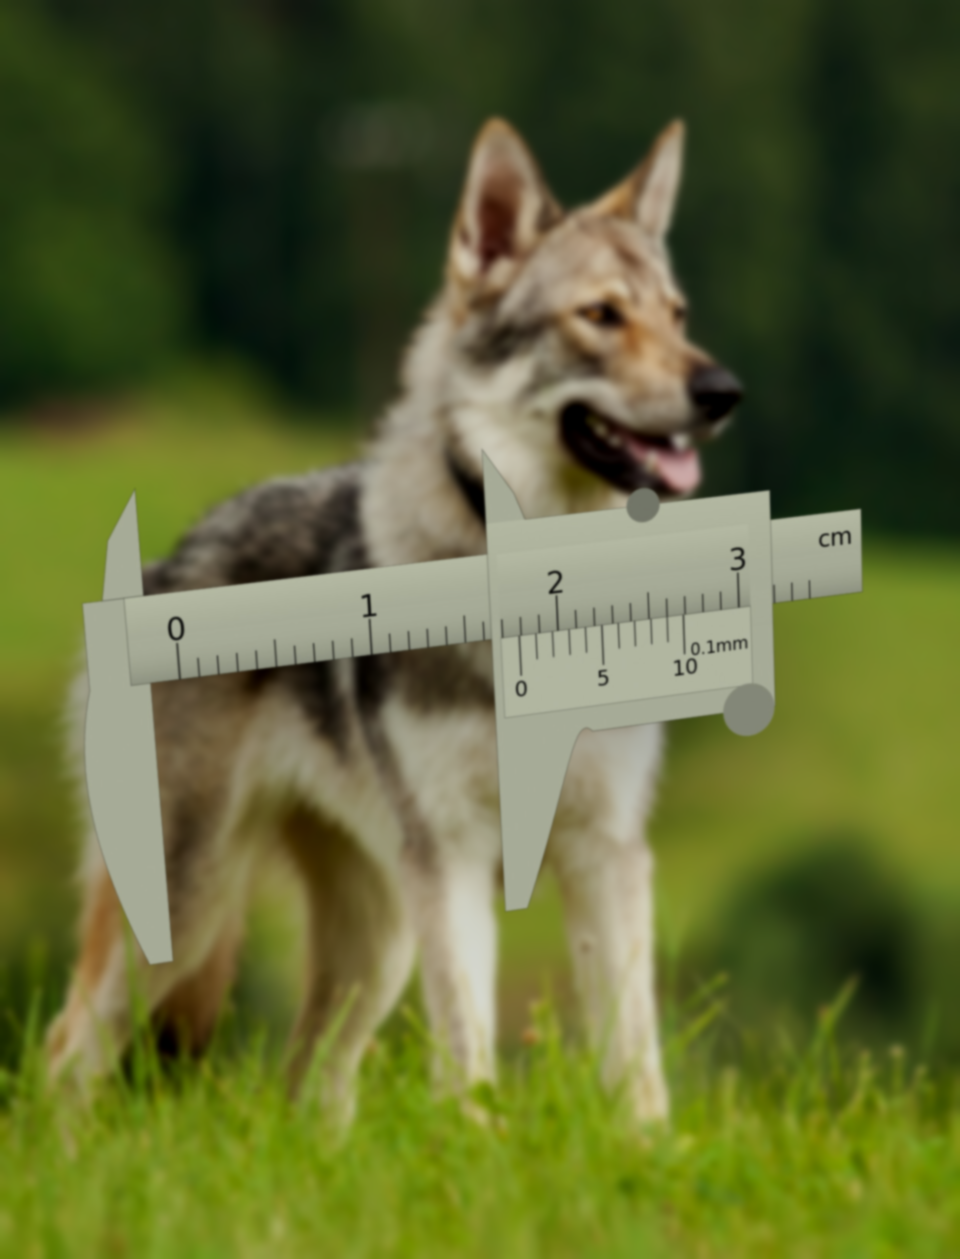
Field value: 17.9 mm
